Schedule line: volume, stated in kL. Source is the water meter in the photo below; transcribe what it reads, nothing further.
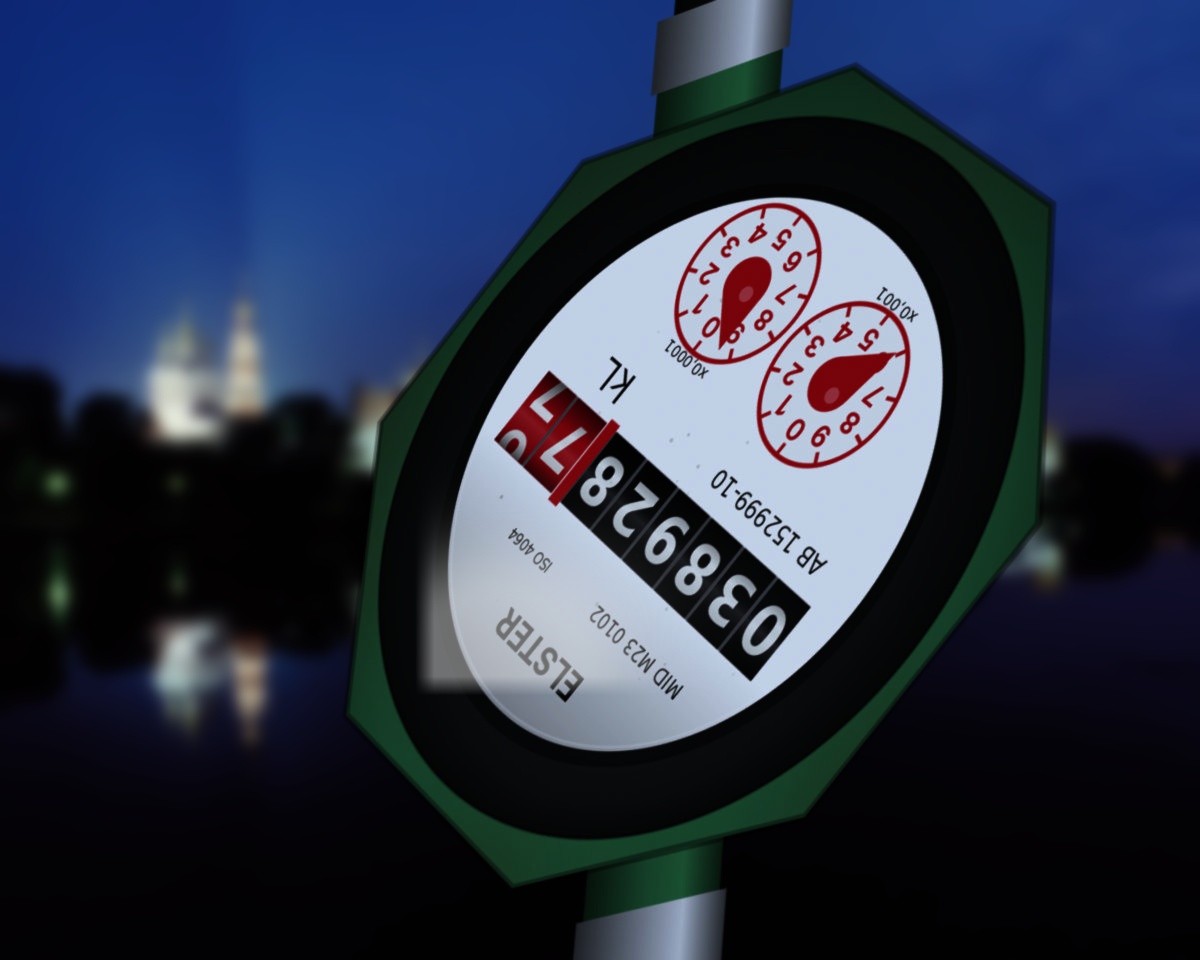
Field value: 38928.7659 kL
